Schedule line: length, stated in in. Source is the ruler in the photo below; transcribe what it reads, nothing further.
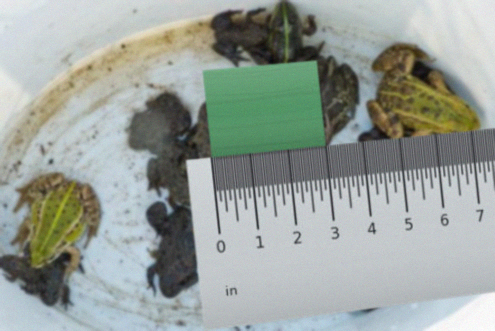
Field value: 3 in
